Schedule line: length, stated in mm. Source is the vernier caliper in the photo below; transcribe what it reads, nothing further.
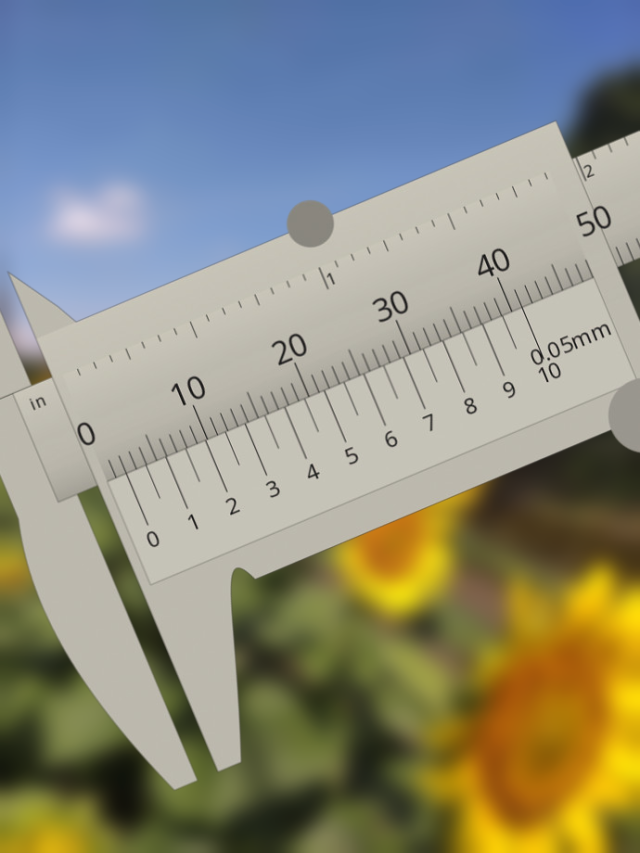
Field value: 2.0 mm
